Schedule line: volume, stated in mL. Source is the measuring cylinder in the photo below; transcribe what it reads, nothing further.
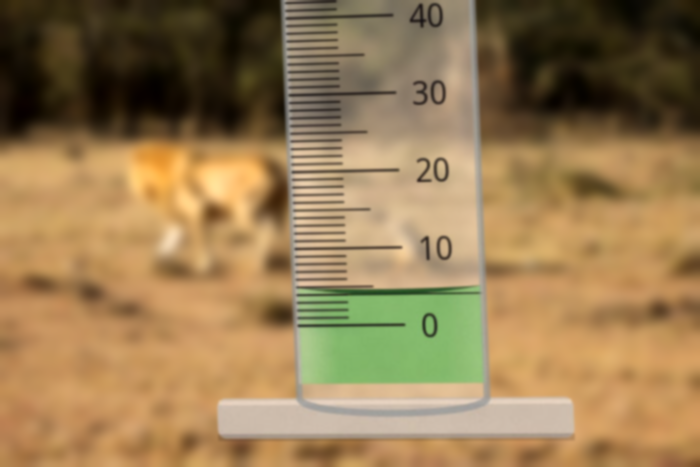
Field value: 4 mL
